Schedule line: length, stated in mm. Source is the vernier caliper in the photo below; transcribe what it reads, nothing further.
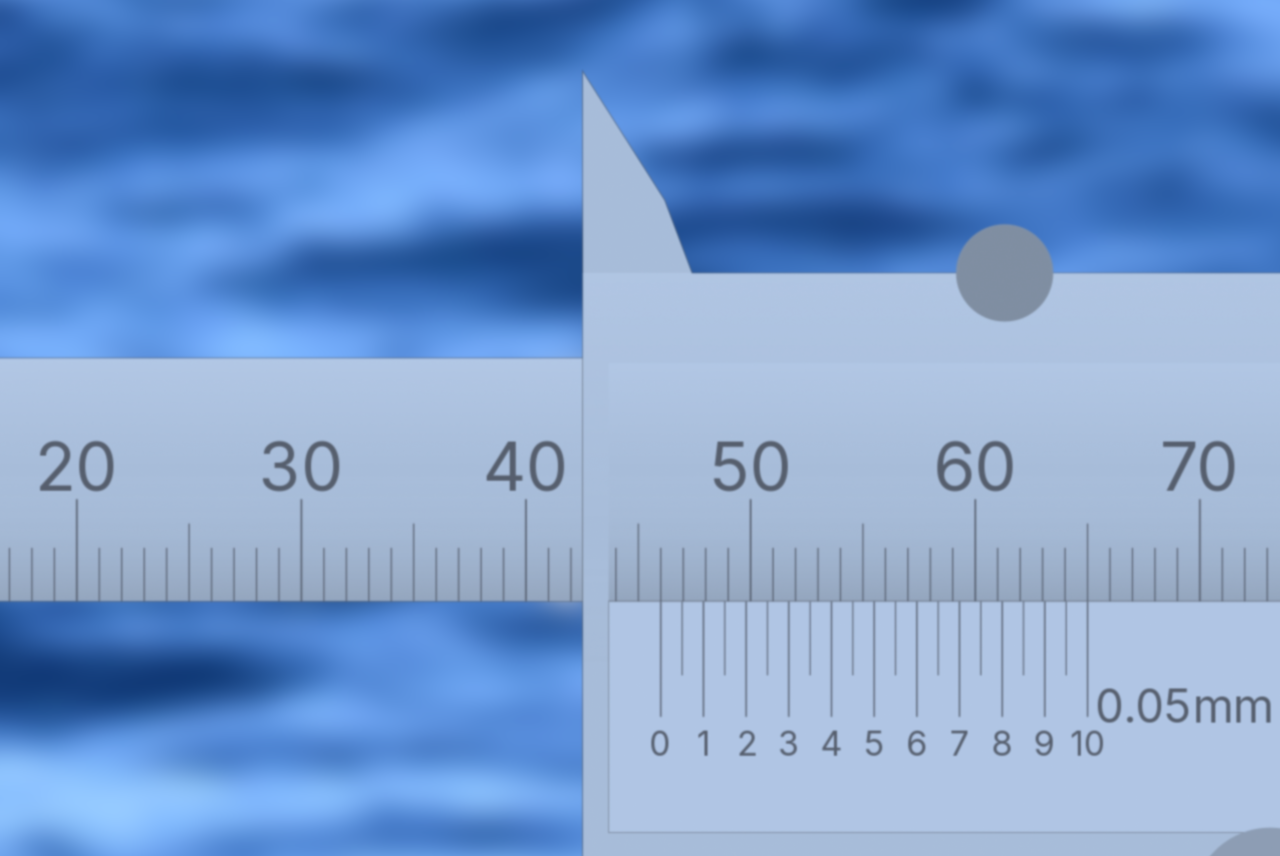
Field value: 46.0 mm
